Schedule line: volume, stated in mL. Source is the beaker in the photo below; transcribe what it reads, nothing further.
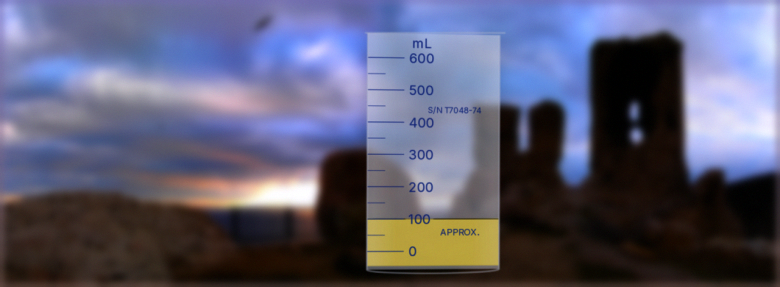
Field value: 100 mL
